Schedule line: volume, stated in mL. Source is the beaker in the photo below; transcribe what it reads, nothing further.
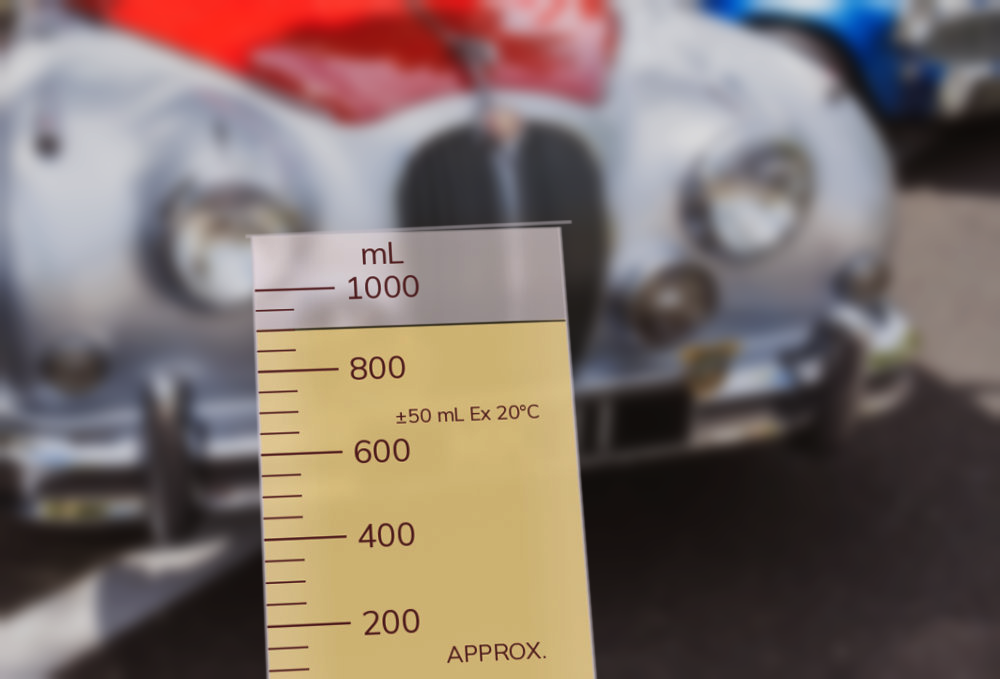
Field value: 900 mL
